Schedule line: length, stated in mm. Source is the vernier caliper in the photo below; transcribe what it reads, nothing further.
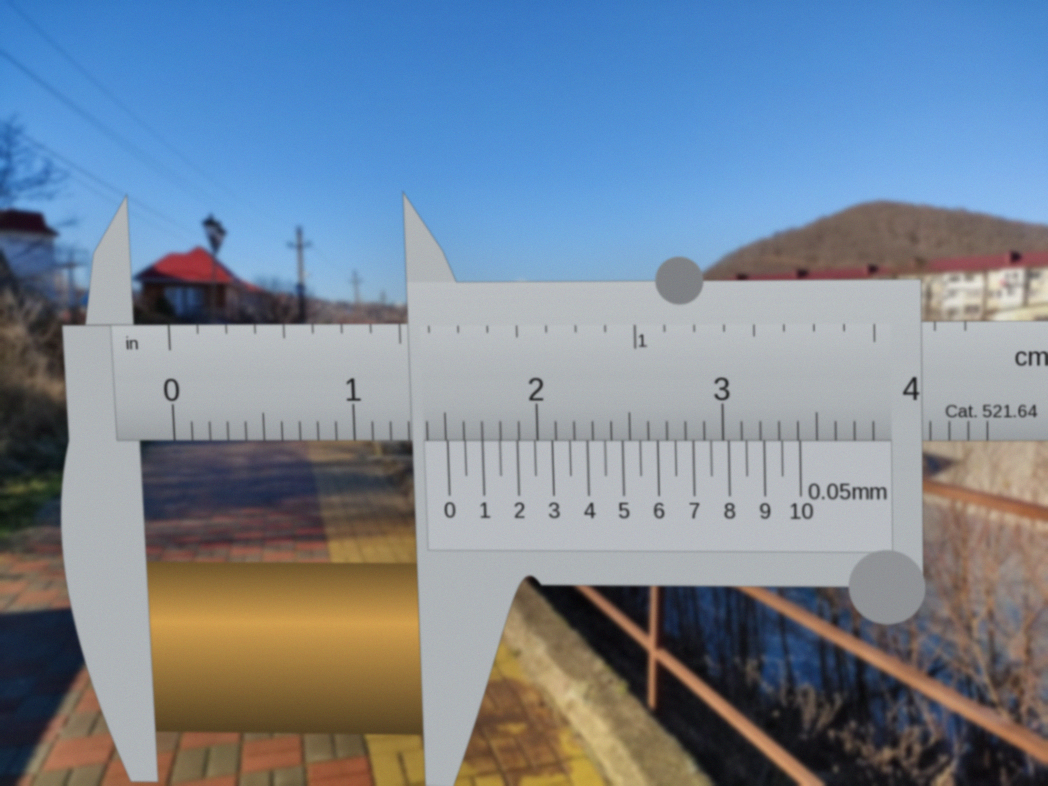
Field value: 15.1 mm
